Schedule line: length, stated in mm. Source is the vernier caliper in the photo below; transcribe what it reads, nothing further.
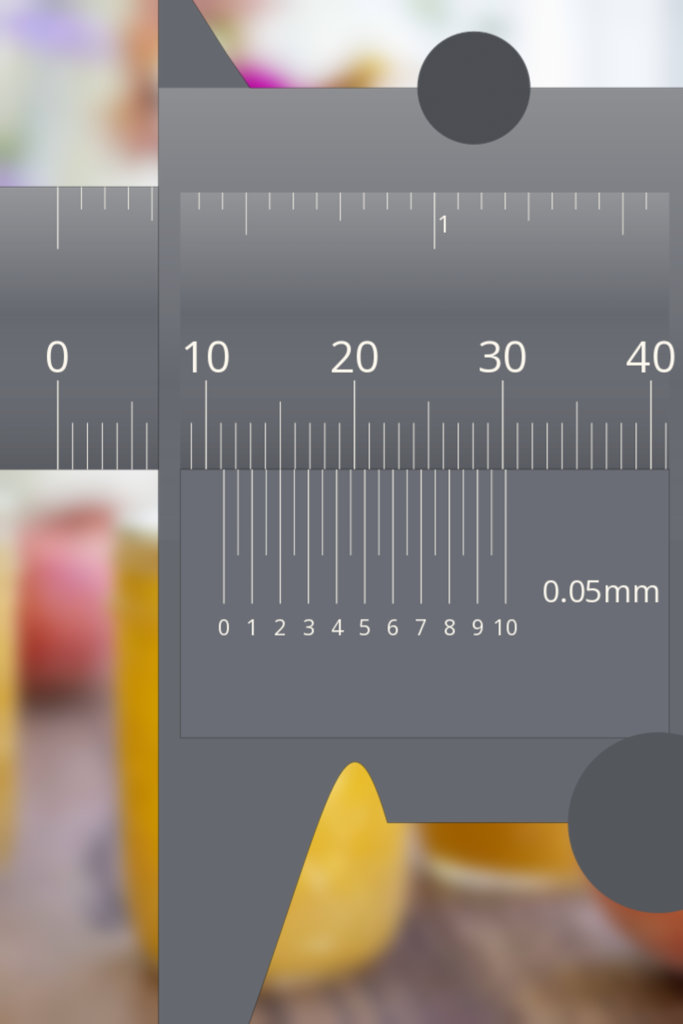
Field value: 11.2 mm
